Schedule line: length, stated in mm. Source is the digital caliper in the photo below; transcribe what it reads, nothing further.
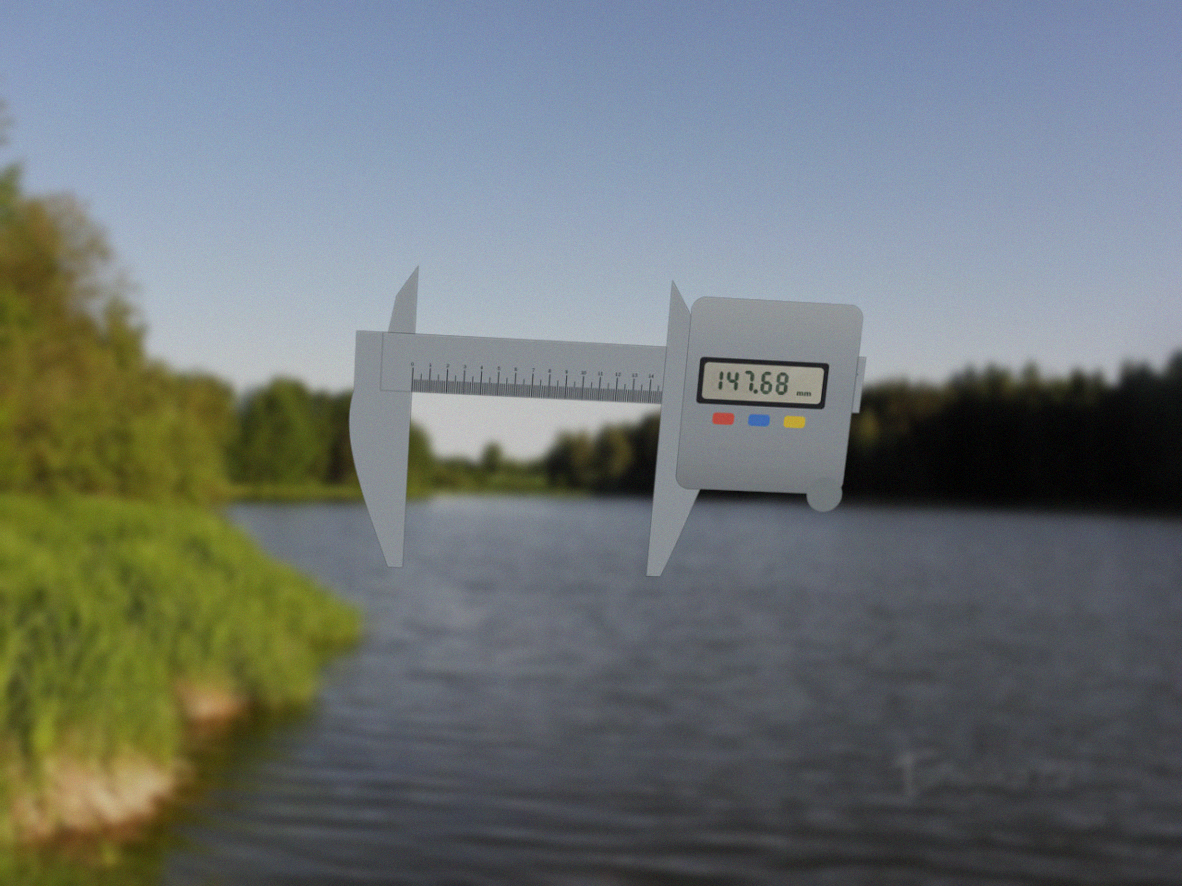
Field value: 147.68 mm
